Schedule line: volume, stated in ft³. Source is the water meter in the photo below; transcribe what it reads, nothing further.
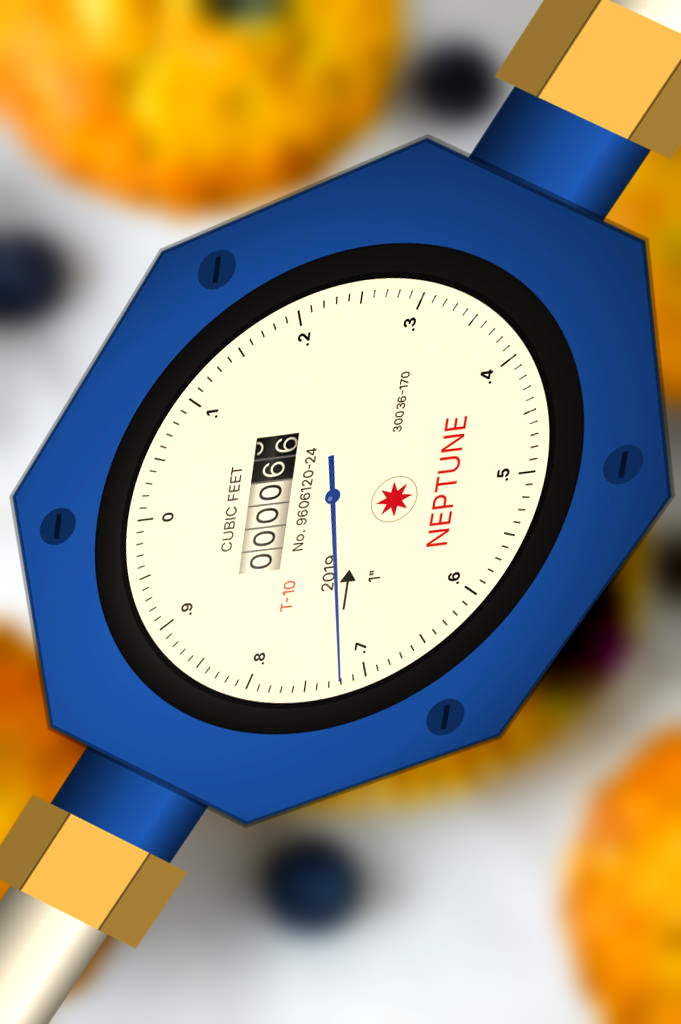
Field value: 65.72 ft³
